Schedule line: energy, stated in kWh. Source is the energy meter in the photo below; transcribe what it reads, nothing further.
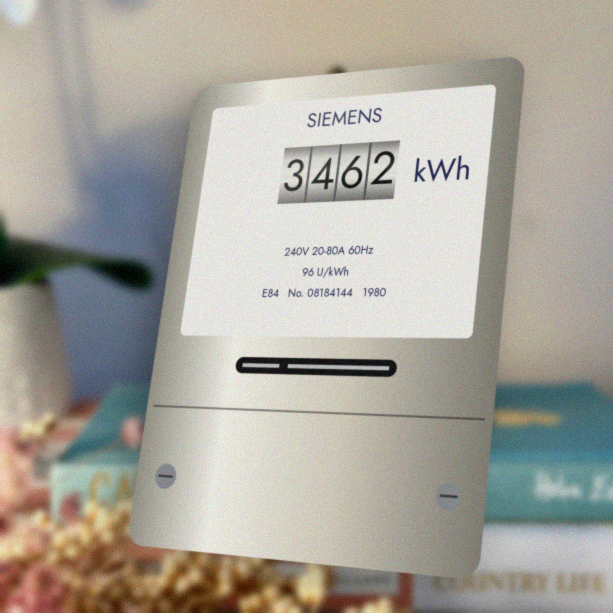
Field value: 3462 kWh
